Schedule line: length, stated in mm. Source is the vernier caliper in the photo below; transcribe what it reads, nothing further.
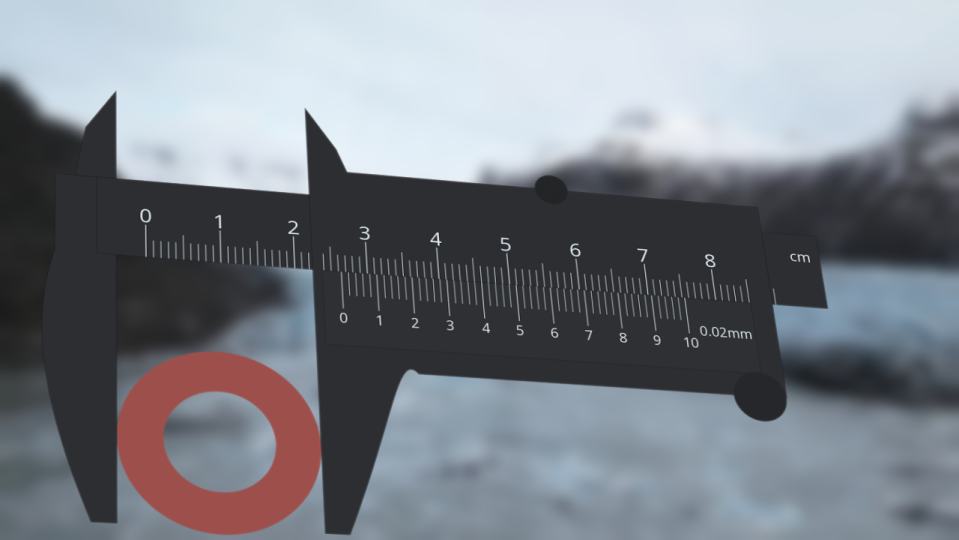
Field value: 26.4 mm
